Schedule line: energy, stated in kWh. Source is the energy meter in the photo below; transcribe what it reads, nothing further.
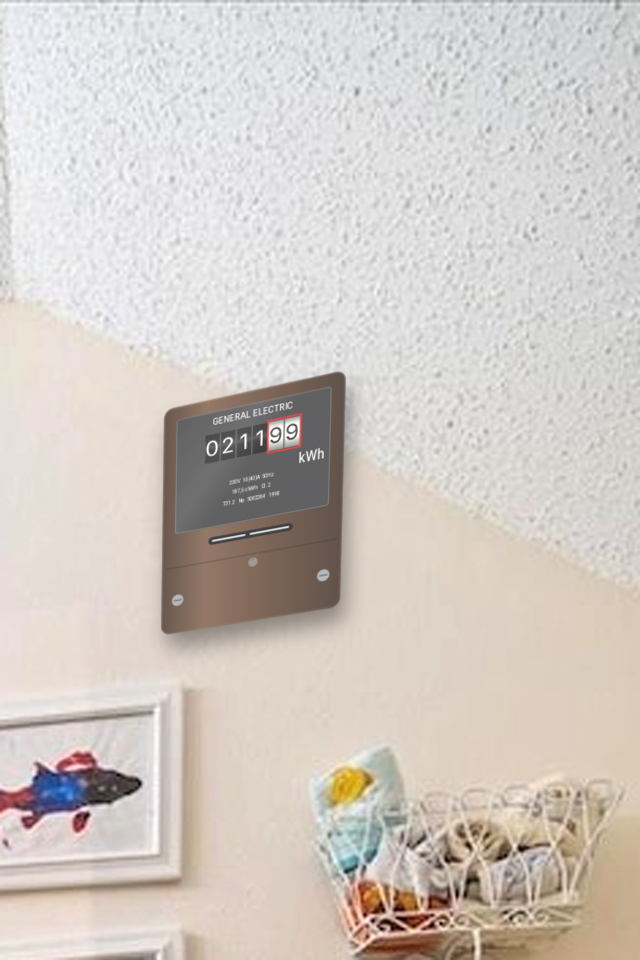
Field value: 211.99 kWh
